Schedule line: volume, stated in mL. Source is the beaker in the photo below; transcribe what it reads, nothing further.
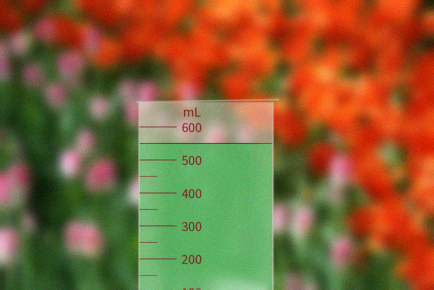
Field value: 550 mL
